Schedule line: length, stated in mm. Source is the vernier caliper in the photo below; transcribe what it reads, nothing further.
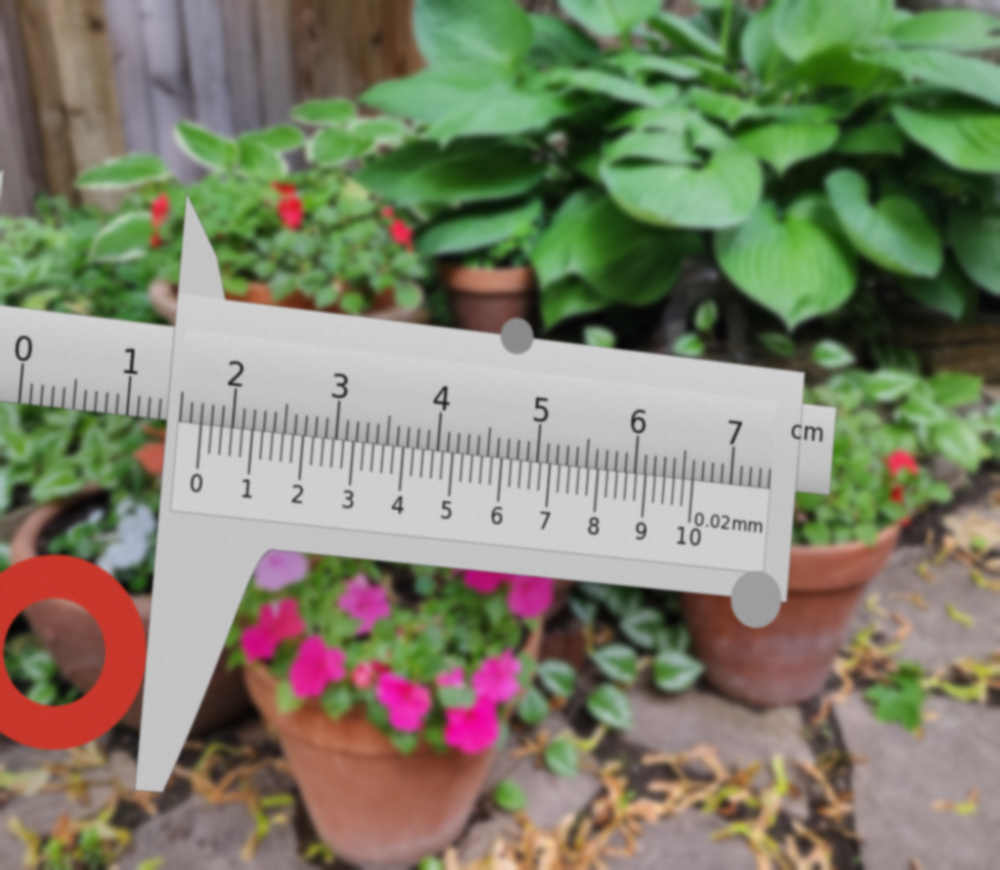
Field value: 17.0 mm
